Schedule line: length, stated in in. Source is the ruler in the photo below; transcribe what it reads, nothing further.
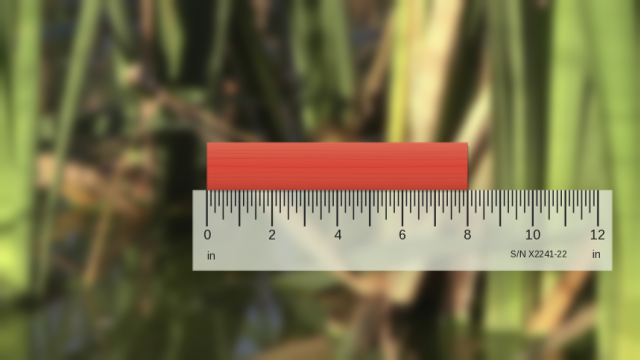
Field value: 8 in
